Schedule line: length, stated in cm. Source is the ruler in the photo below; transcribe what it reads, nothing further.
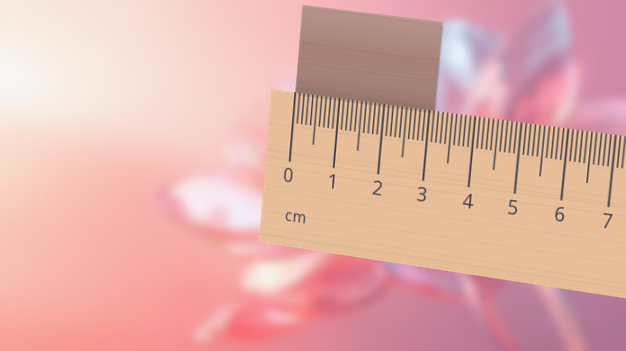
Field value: 3.1 cm
